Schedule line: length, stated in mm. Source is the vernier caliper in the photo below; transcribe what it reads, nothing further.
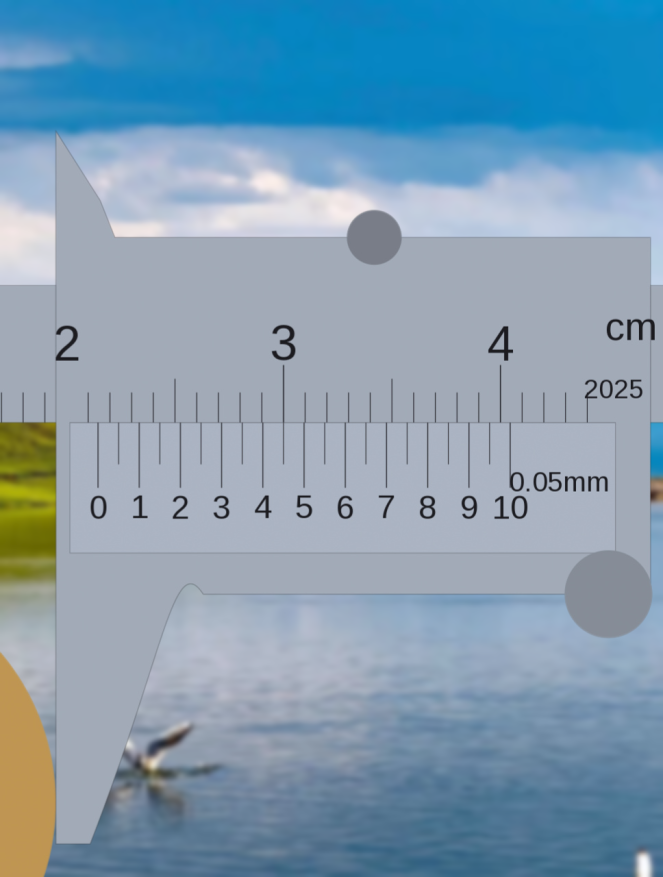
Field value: 21.45 mm
